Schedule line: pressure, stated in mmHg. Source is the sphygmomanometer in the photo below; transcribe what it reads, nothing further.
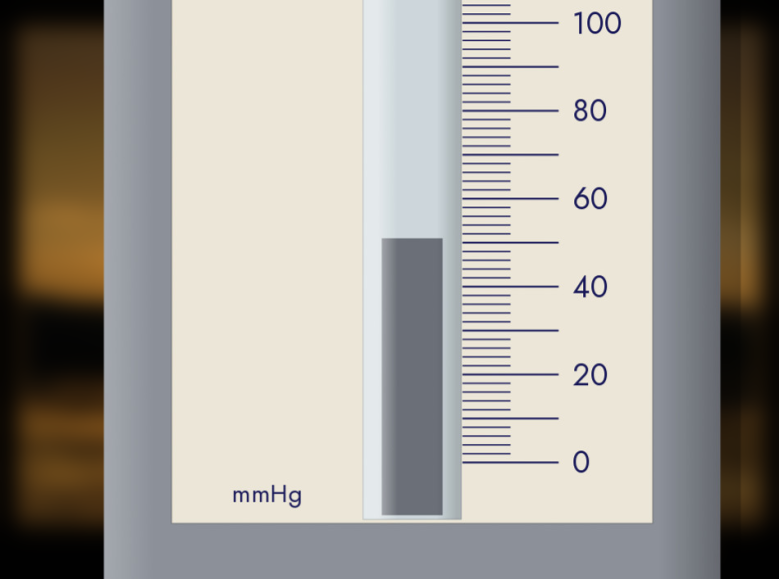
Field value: 51 mmHg
